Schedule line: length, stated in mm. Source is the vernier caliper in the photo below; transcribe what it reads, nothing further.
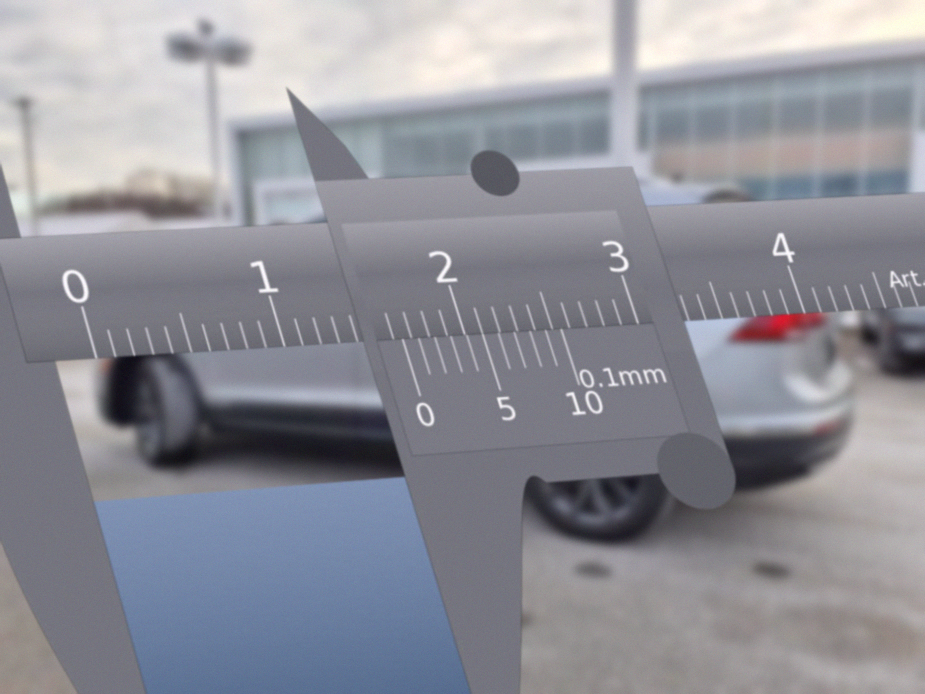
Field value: 16.5 mm
